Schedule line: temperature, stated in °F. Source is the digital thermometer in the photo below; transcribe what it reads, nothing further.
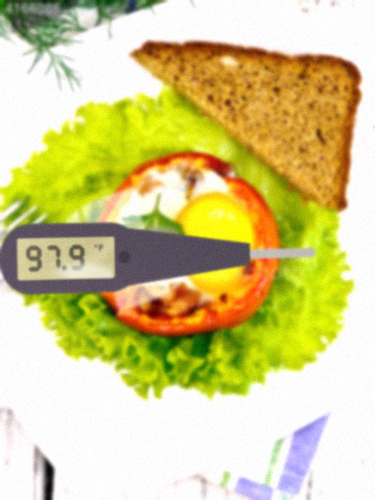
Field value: 97.9 °F
